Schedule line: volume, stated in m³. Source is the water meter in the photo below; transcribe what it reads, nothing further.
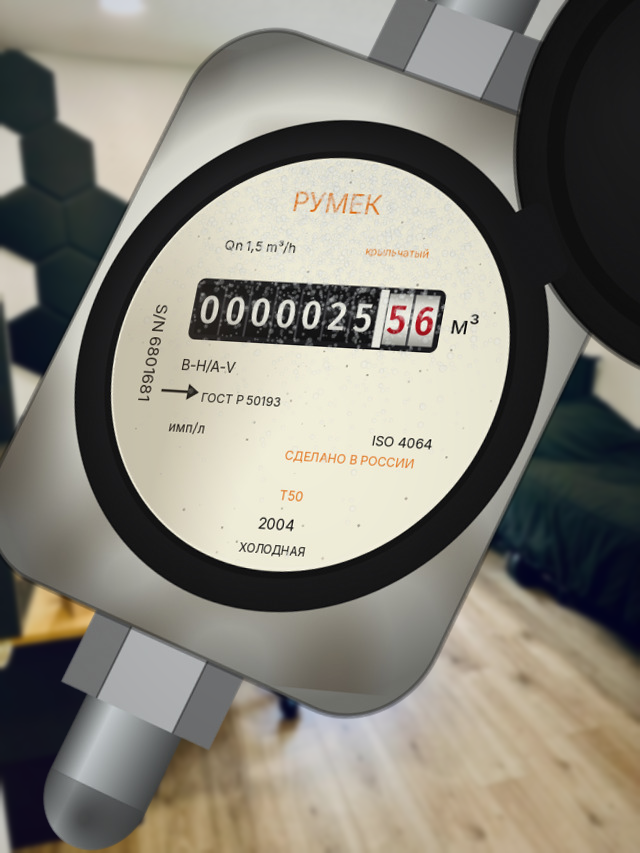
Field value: 25.56 m³
